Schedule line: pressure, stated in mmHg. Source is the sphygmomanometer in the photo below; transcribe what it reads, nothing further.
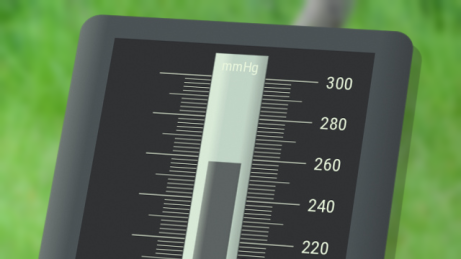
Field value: 258 mmHg
